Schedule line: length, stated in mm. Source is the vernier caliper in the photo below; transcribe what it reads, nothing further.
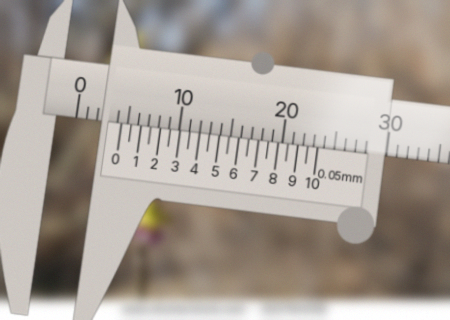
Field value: 4.4 mm
